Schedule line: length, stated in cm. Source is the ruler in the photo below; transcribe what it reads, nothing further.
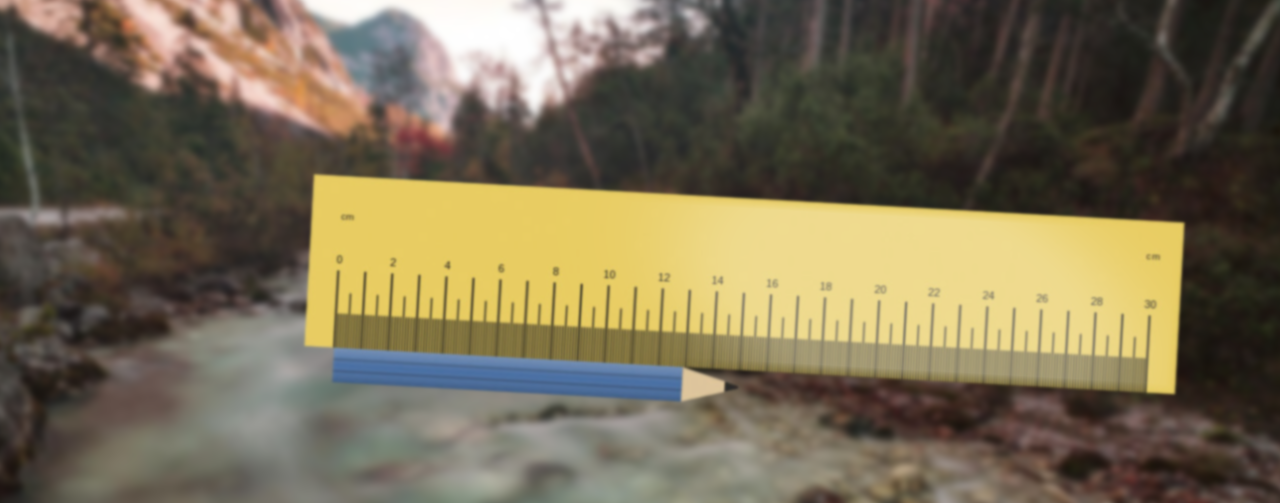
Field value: 15 cm
